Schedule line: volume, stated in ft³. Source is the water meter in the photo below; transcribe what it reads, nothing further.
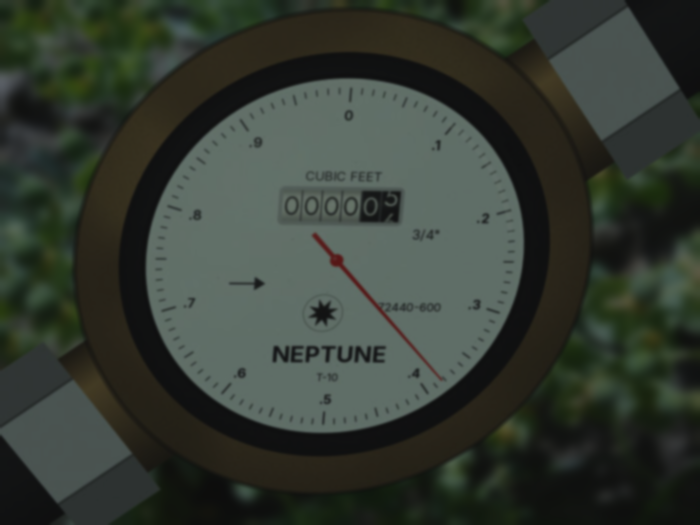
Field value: 5.38 ft³
